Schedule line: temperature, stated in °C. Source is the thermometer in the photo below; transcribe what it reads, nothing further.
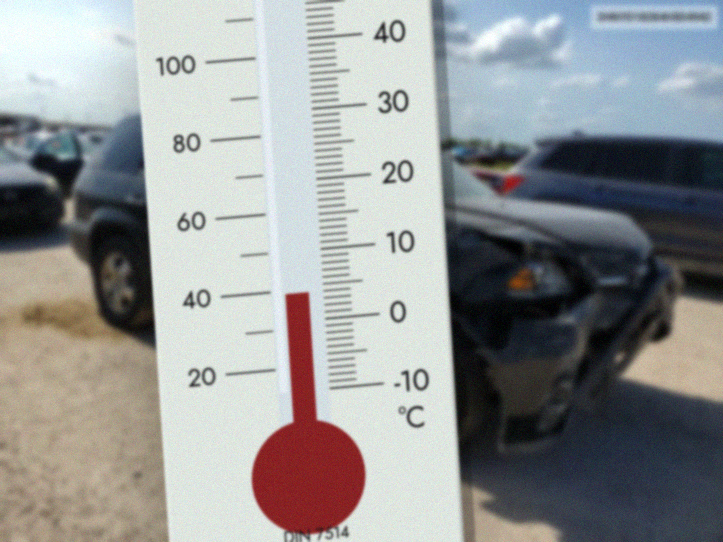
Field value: 4 °C
